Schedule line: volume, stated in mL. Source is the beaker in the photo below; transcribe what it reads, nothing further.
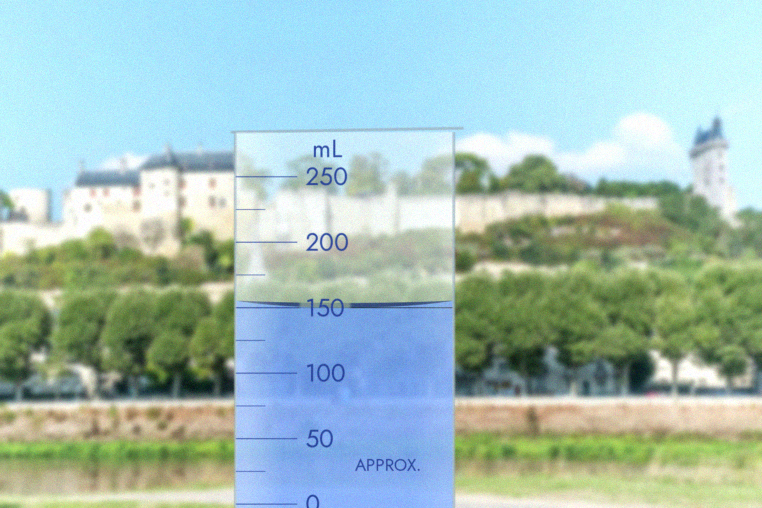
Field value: 150 mL
